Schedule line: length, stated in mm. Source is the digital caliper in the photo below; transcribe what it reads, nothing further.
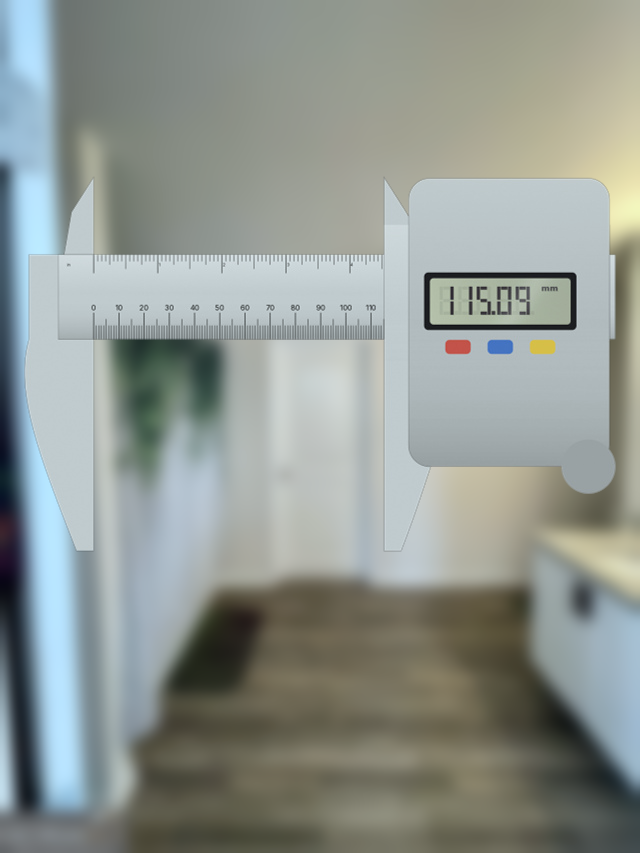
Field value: 115.09 mm
